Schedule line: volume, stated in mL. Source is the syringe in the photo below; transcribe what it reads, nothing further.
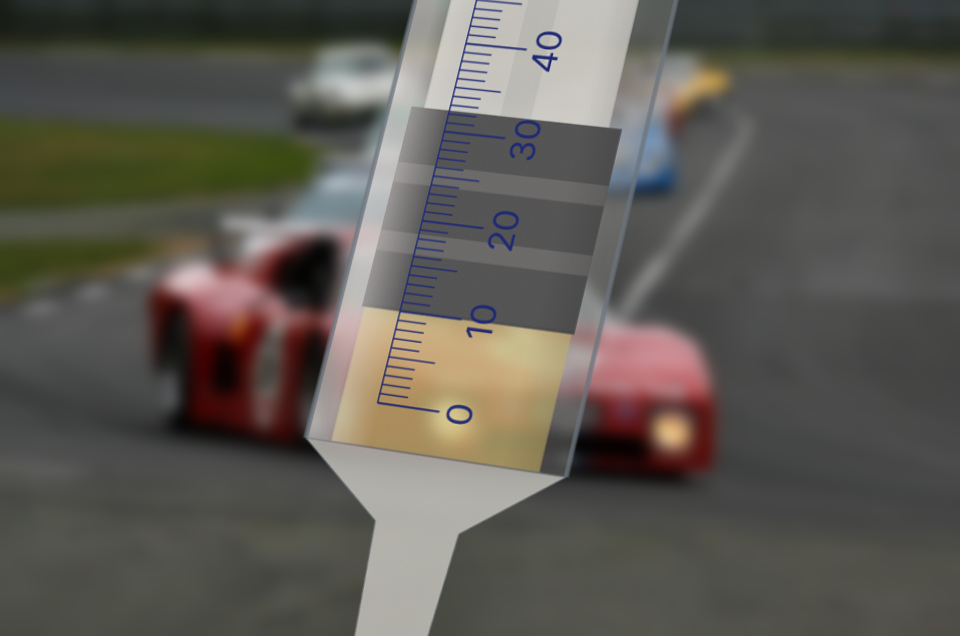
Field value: 10 mL
